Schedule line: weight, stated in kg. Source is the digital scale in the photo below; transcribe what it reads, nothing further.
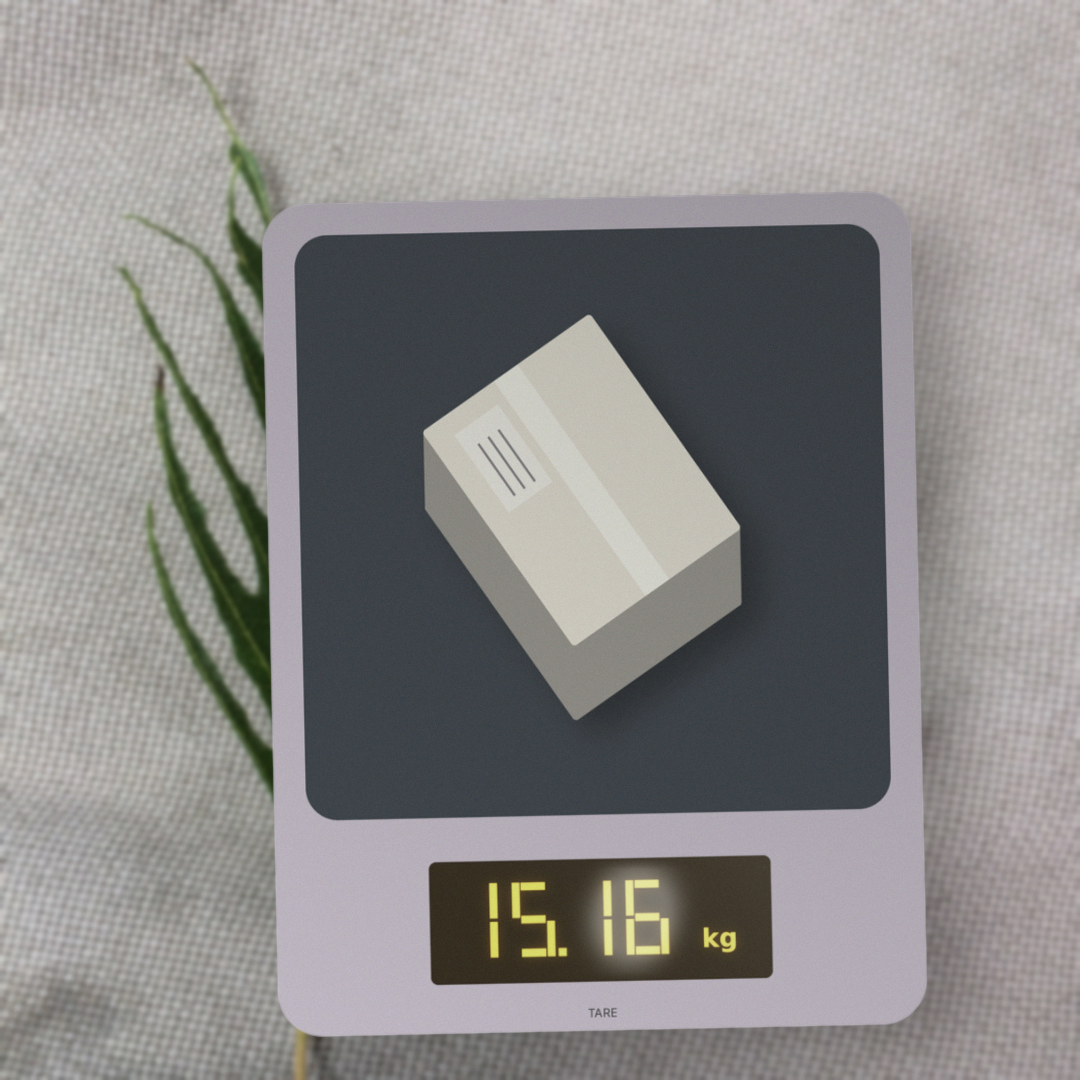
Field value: 15.16 kg
